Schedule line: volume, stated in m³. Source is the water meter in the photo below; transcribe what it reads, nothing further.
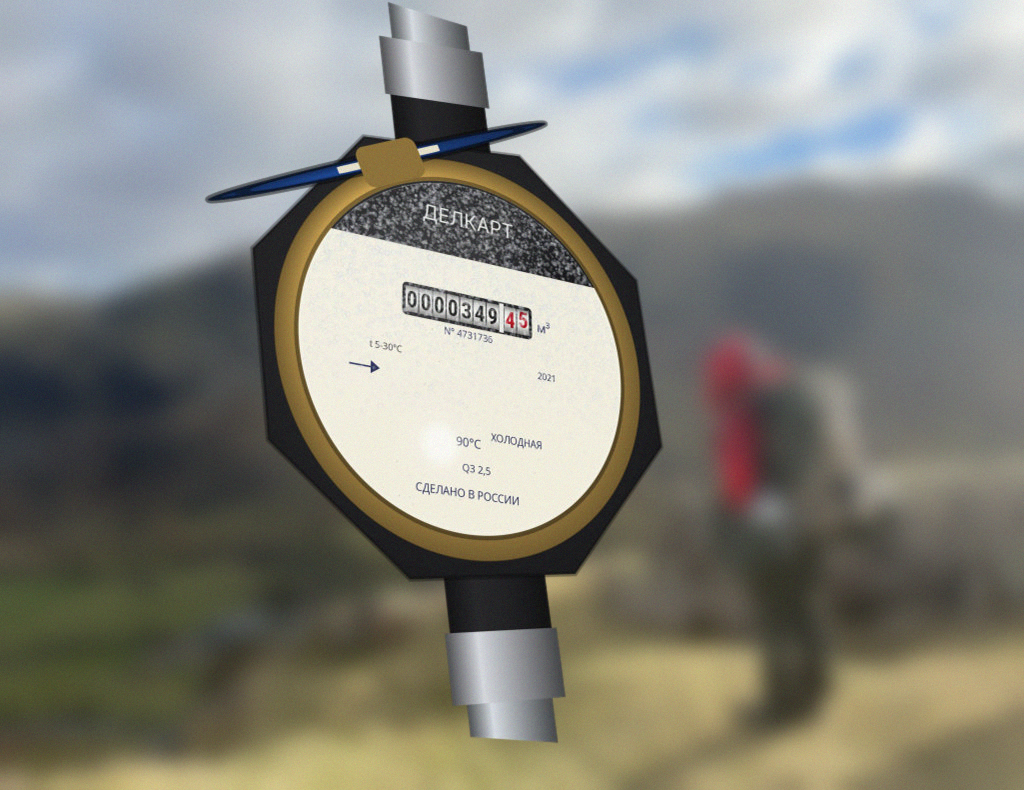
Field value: 349.45 m³
